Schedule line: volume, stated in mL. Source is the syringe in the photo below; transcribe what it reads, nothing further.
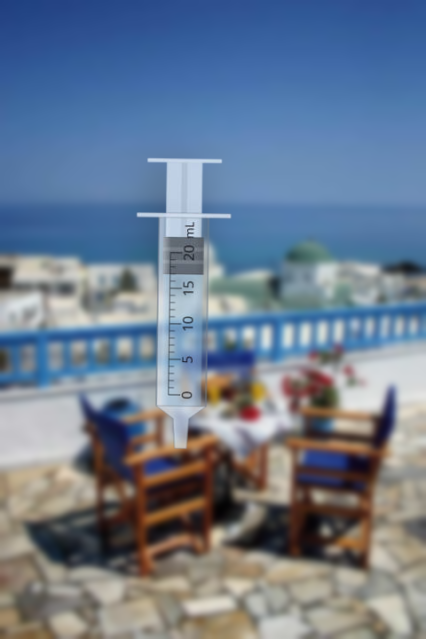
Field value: 17 mL
